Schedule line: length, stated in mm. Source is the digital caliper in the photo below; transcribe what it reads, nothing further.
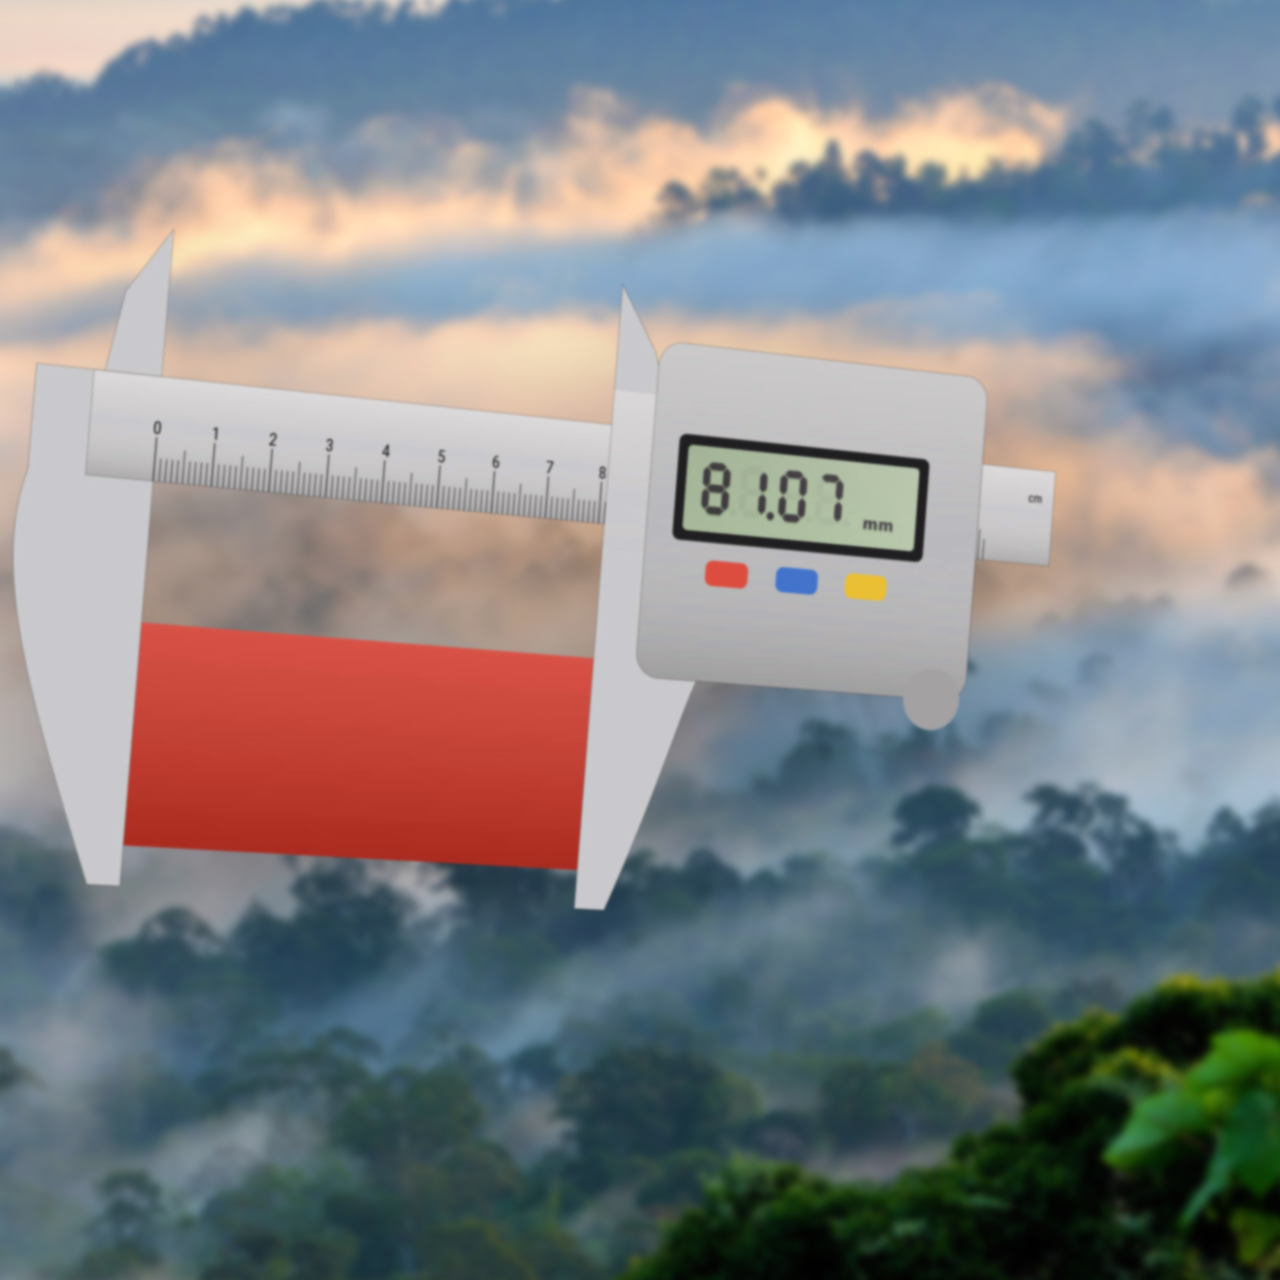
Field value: 81.07 mm
